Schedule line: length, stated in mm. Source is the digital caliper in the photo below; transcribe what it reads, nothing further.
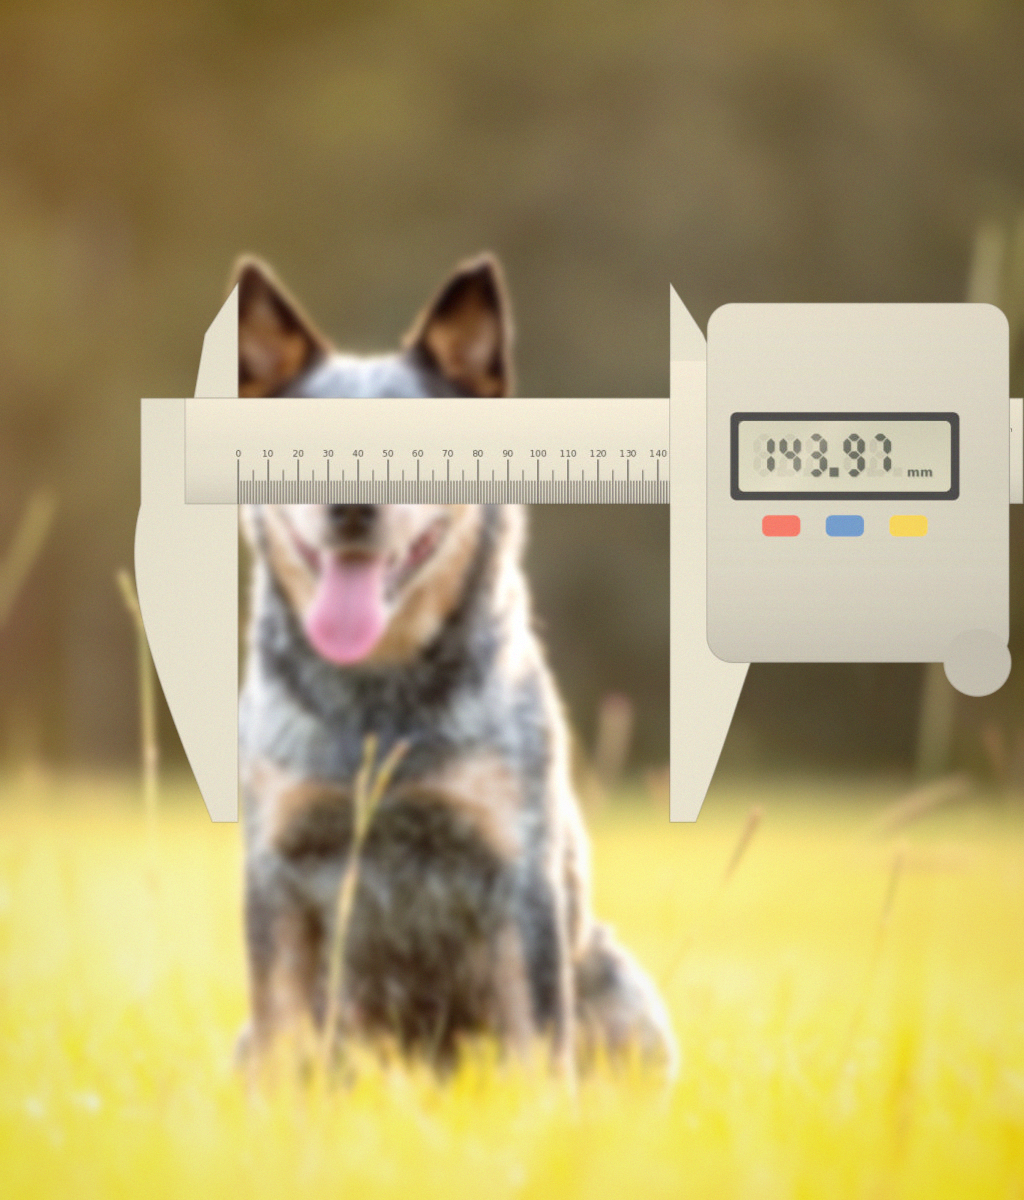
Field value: 143.97 mm
